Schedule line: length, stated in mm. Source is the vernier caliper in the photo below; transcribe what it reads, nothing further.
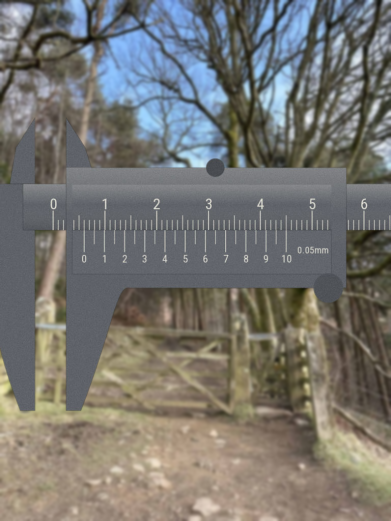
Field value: 6.0 mm
